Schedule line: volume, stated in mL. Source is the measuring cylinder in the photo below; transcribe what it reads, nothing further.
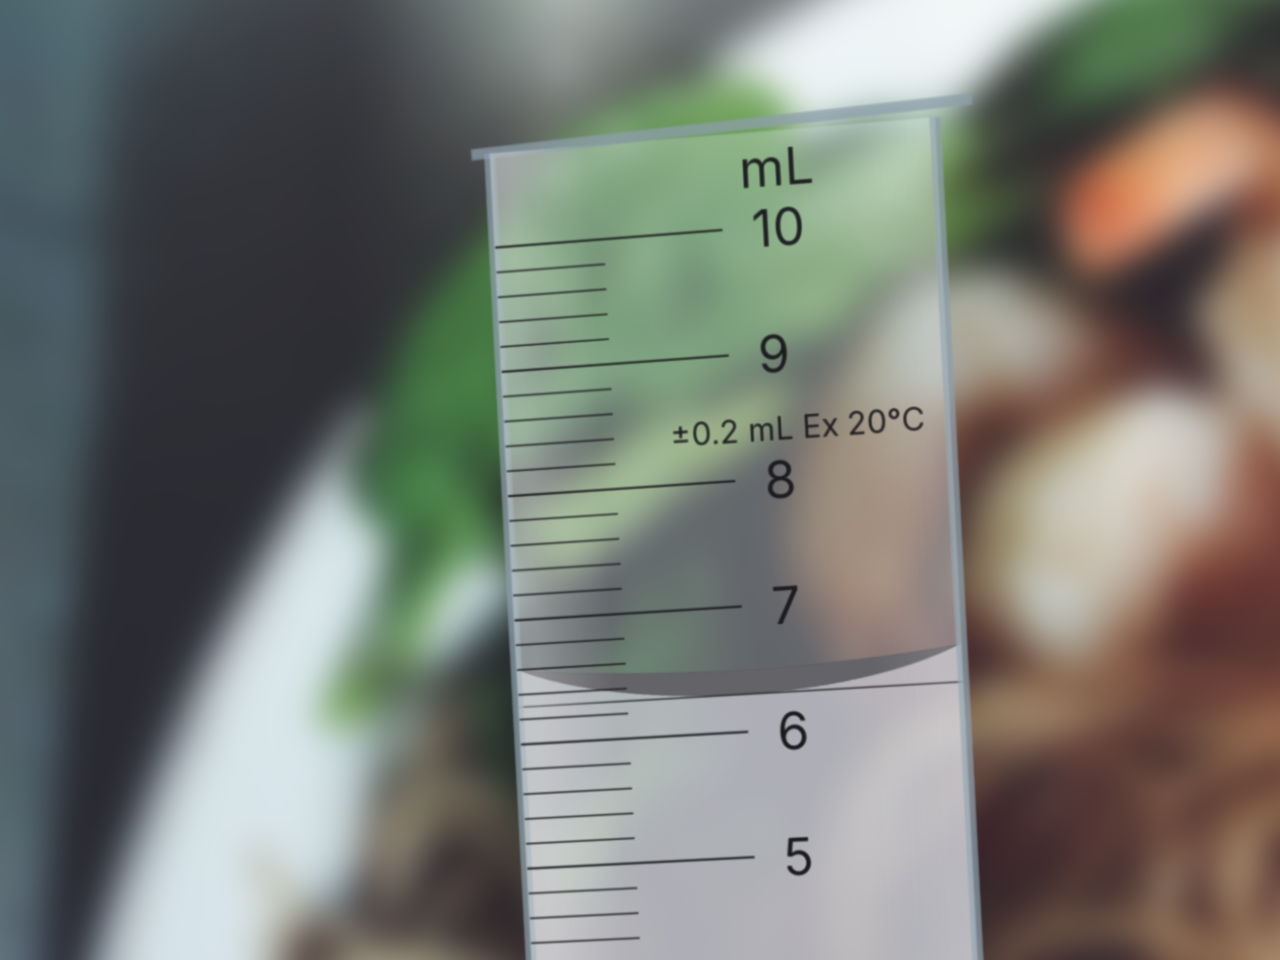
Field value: 6.3 mL
